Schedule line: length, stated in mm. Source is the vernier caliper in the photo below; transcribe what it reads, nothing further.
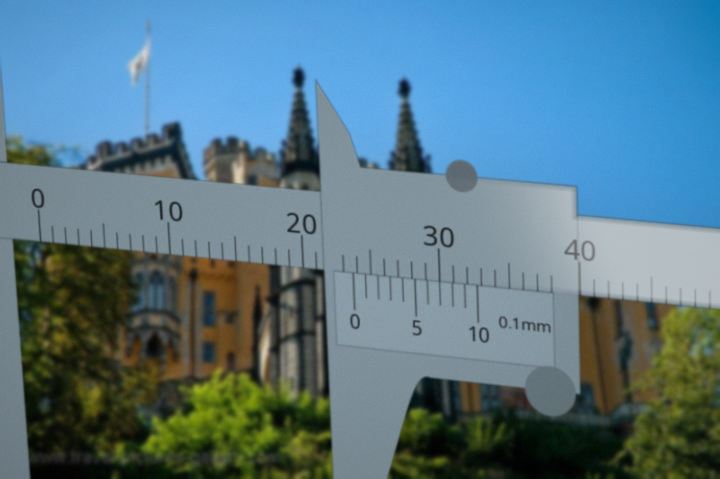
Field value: 23.7 mm
